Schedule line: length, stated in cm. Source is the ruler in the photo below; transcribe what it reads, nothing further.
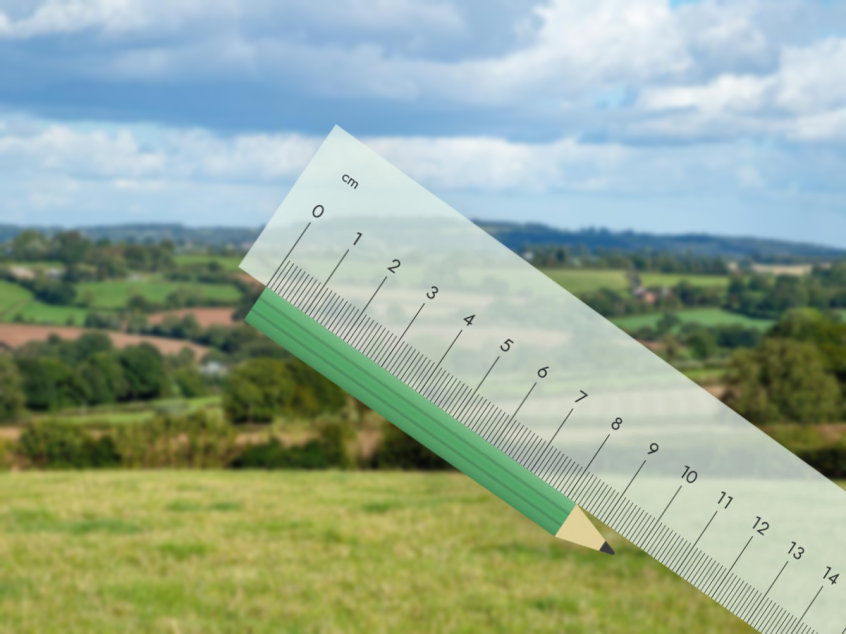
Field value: 9.6 cm
